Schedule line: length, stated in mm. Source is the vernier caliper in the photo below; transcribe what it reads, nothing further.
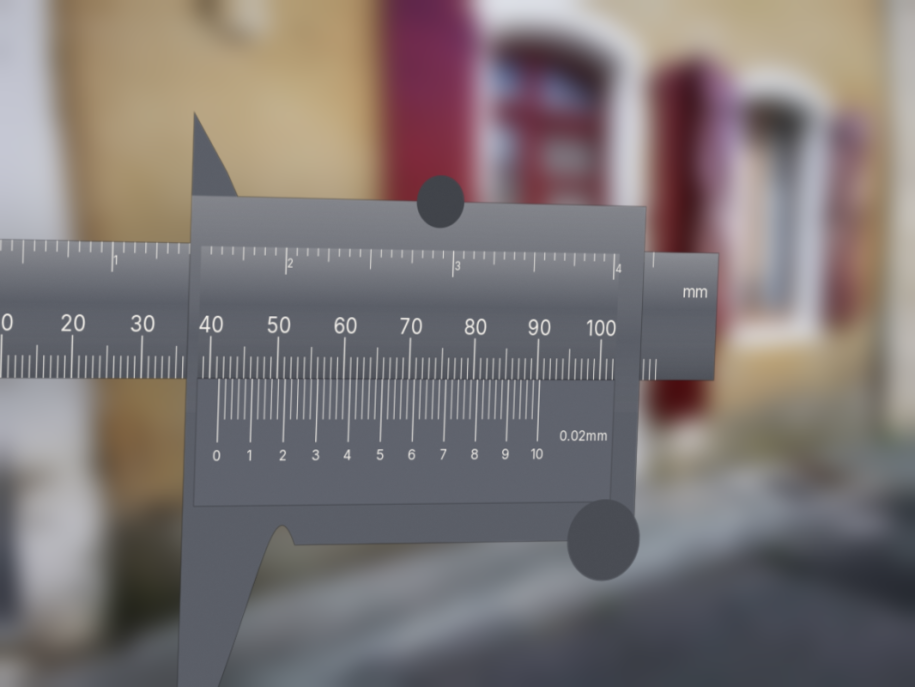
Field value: 41.4 mm
